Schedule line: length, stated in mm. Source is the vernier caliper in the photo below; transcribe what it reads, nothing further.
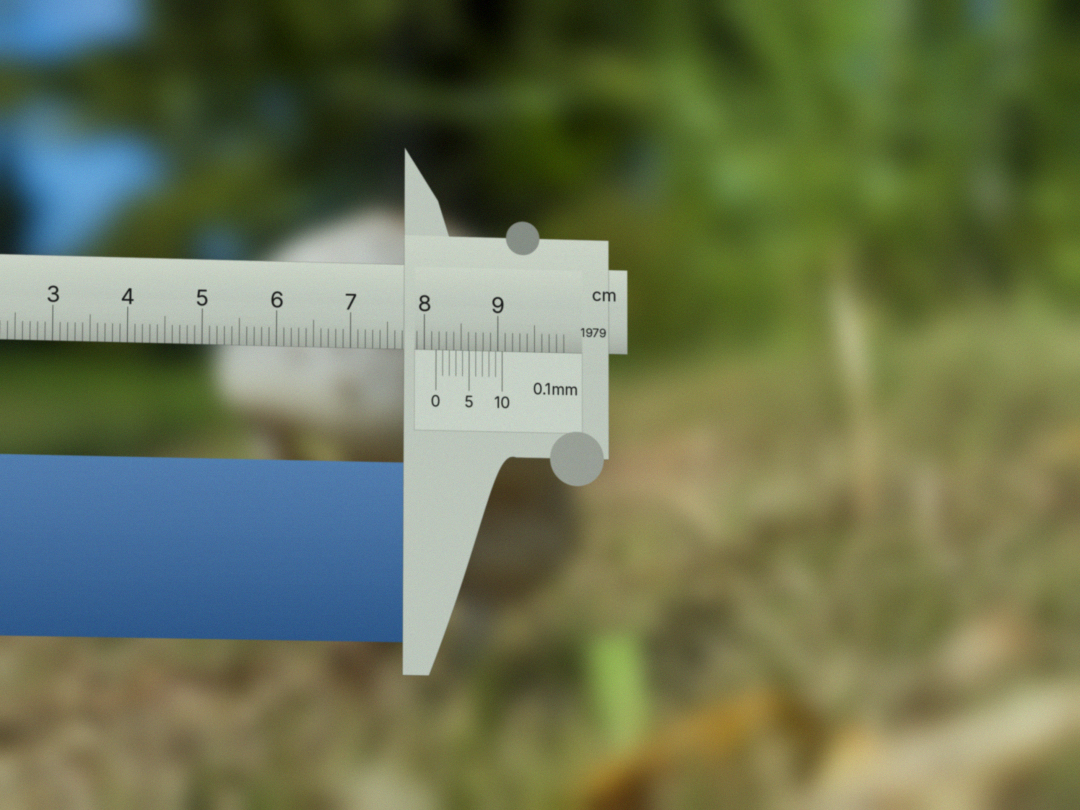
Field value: 81.6 mm
